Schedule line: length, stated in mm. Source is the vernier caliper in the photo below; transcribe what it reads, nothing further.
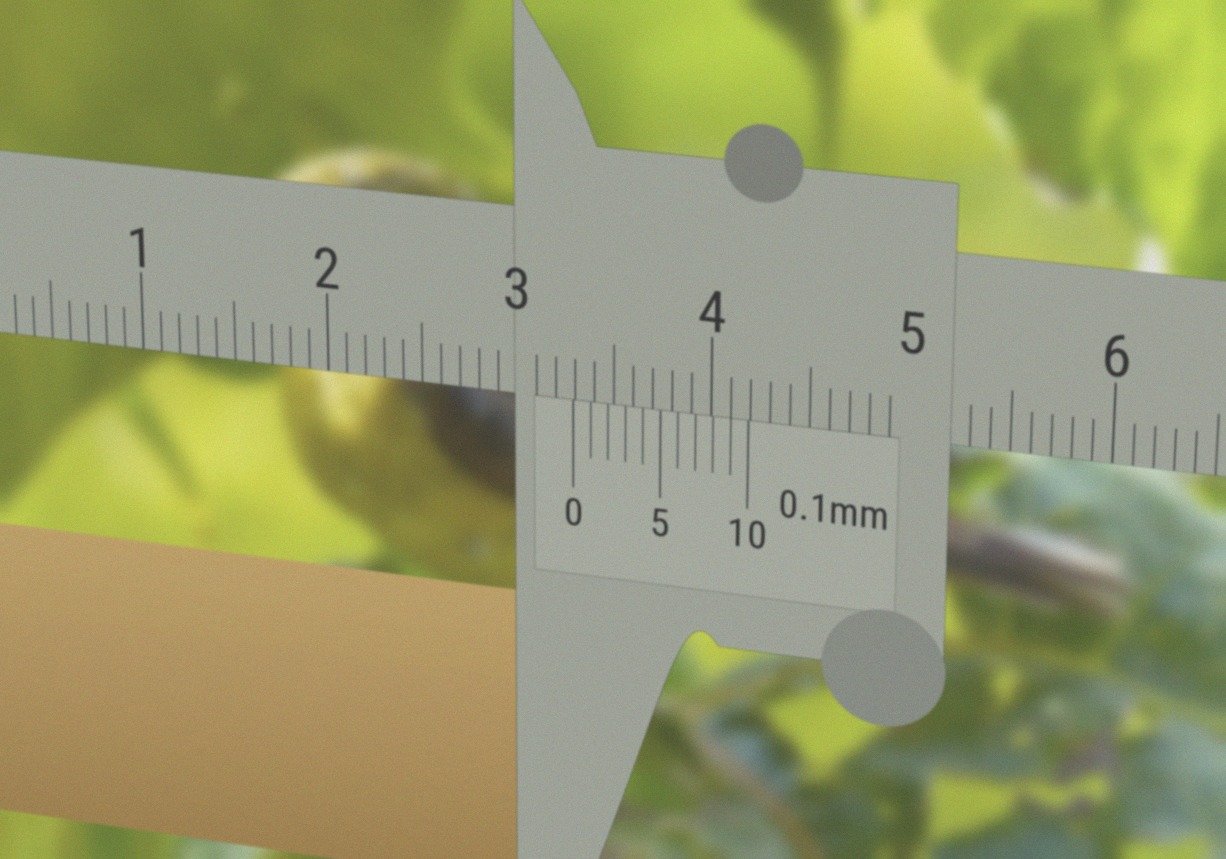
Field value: 32.9 mm
